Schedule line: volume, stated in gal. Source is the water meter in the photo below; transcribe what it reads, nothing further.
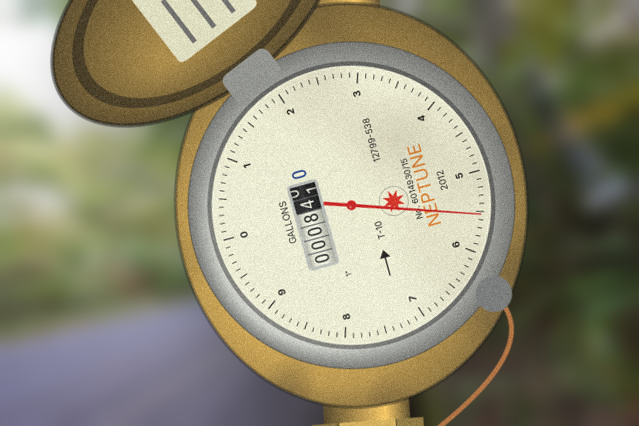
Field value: 8405.5 gal
